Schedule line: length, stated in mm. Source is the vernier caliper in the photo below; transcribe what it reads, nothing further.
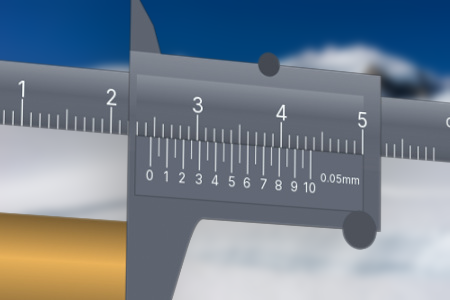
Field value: 24.6 mm
